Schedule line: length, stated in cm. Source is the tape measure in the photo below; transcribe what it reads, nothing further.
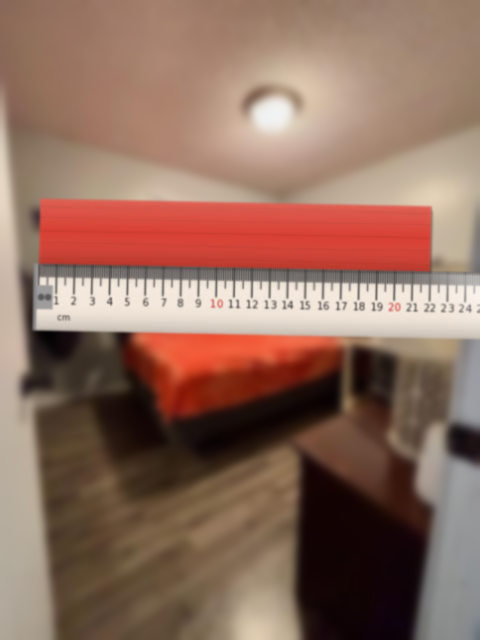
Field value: 22 cm
